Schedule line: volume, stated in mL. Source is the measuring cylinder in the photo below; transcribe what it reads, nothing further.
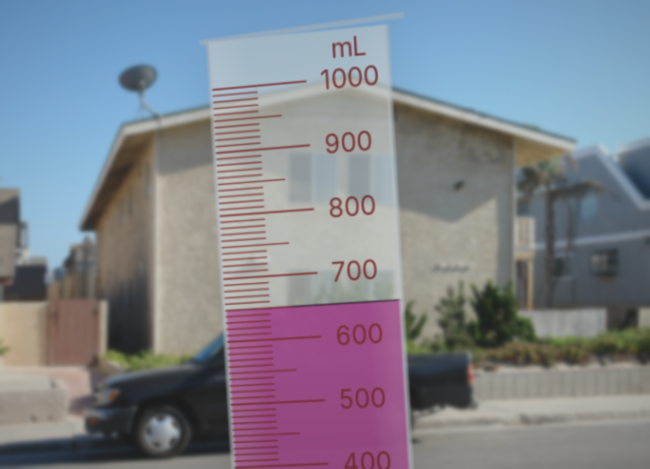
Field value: 650 mL
